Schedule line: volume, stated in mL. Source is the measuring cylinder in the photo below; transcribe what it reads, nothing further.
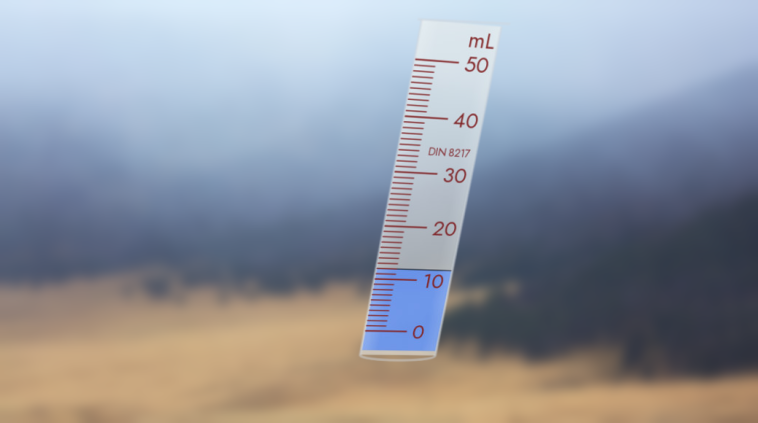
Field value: 12 mL
